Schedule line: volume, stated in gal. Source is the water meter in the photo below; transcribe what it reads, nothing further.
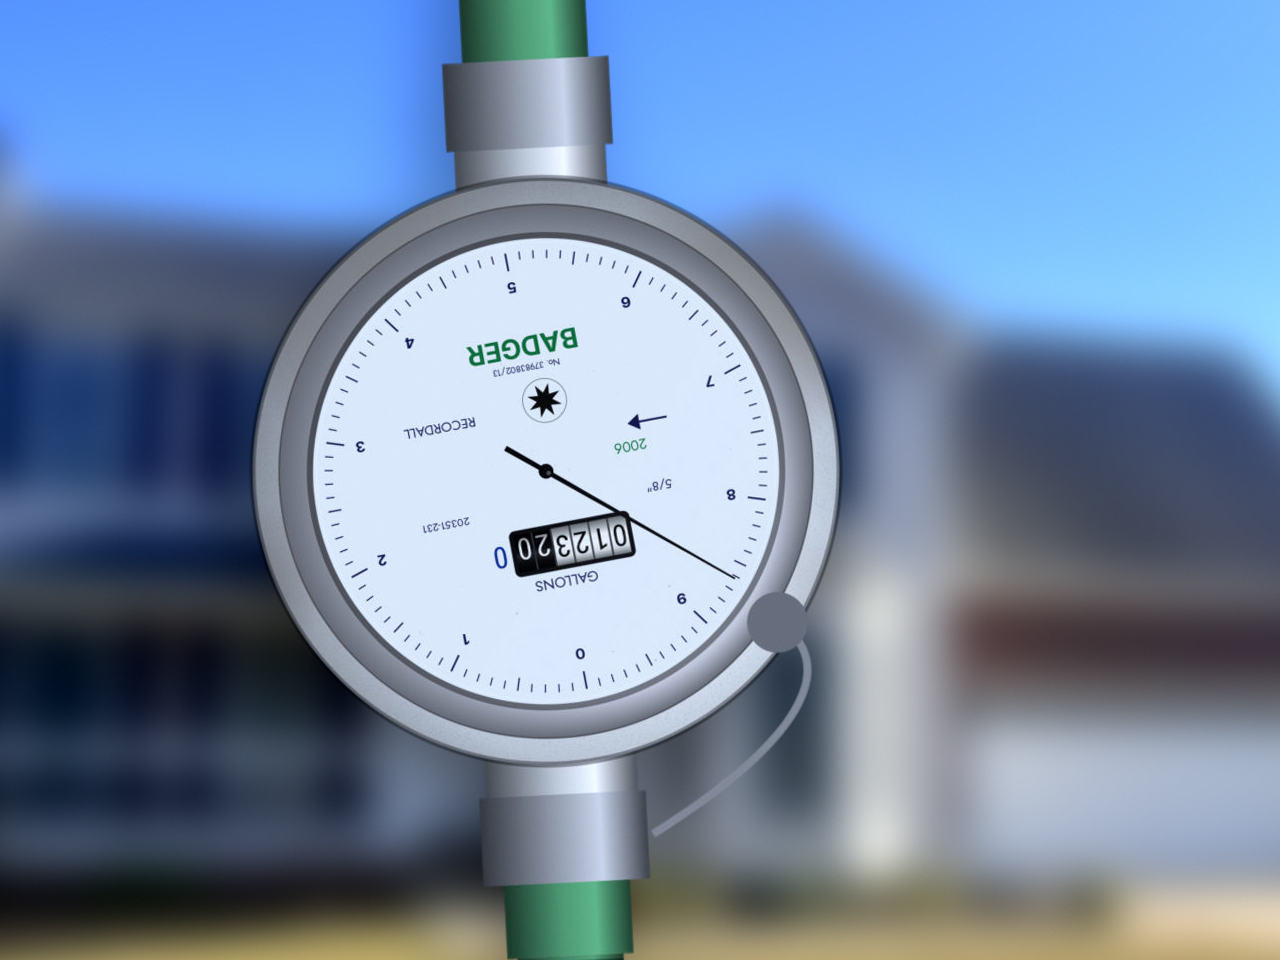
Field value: 123198.6 gal
